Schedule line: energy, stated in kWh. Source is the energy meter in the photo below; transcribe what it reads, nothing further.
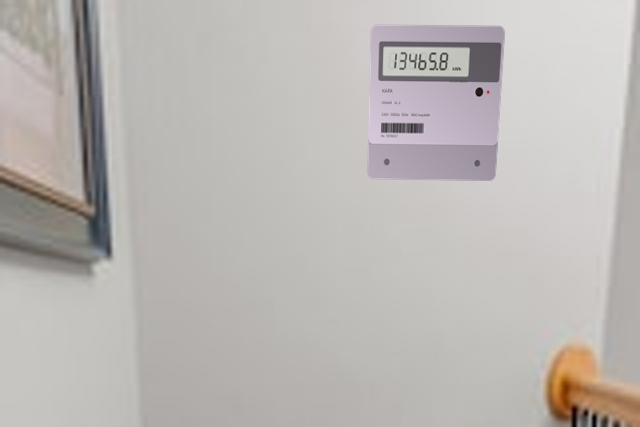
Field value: 13465.8 kWh
